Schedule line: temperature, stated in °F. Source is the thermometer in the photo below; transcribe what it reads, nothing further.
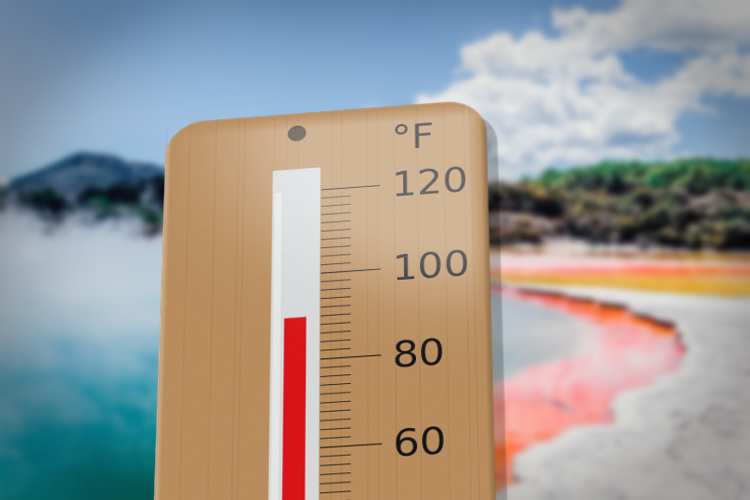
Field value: 90 °F
